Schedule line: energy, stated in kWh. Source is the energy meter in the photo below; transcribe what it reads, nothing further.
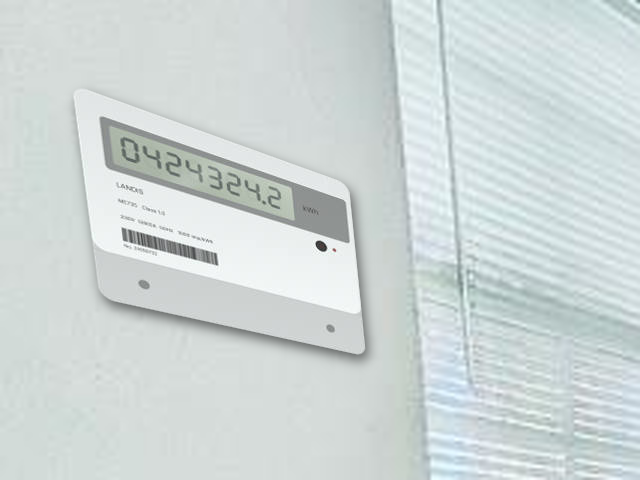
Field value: 424324.2 kWh
